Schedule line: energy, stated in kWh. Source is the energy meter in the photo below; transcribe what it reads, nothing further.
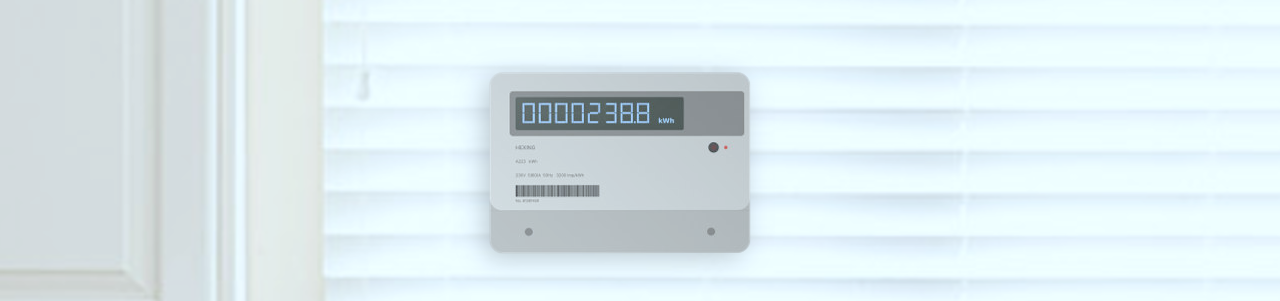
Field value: 238.8 kWh
